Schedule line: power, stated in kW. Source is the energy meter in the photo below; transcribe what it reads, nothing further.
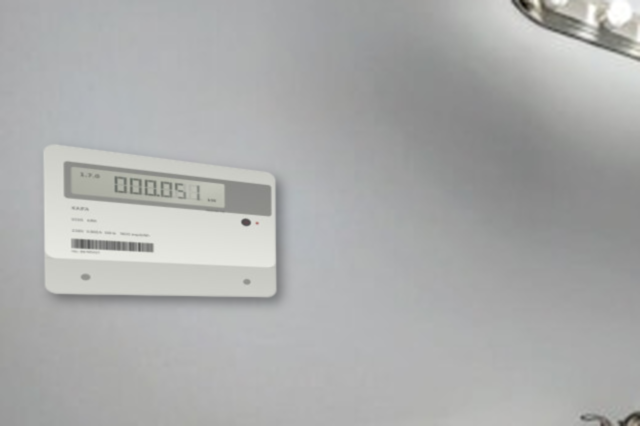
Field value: 0.051 kW
